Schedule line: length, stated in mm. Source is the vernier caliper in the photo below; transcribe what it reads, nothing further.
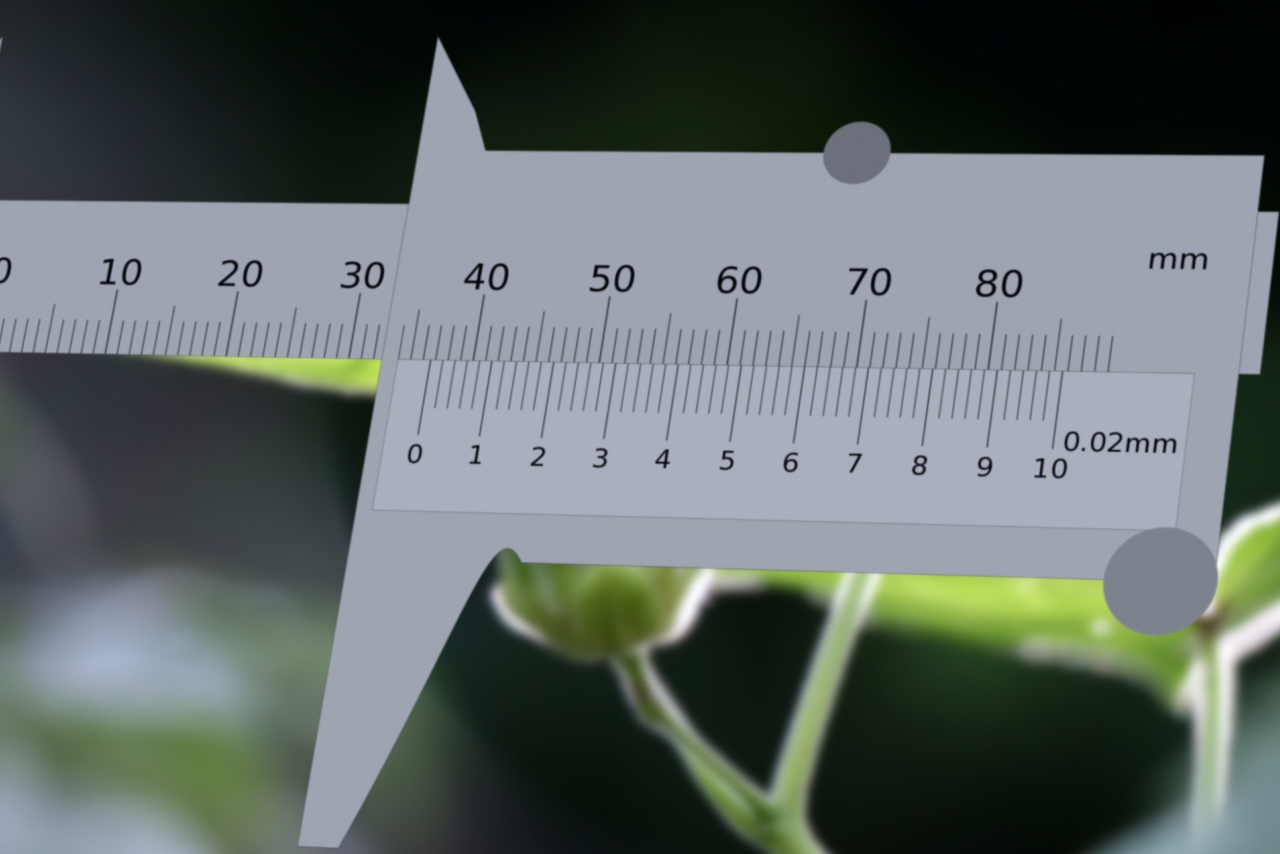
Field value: 36.6 mm
